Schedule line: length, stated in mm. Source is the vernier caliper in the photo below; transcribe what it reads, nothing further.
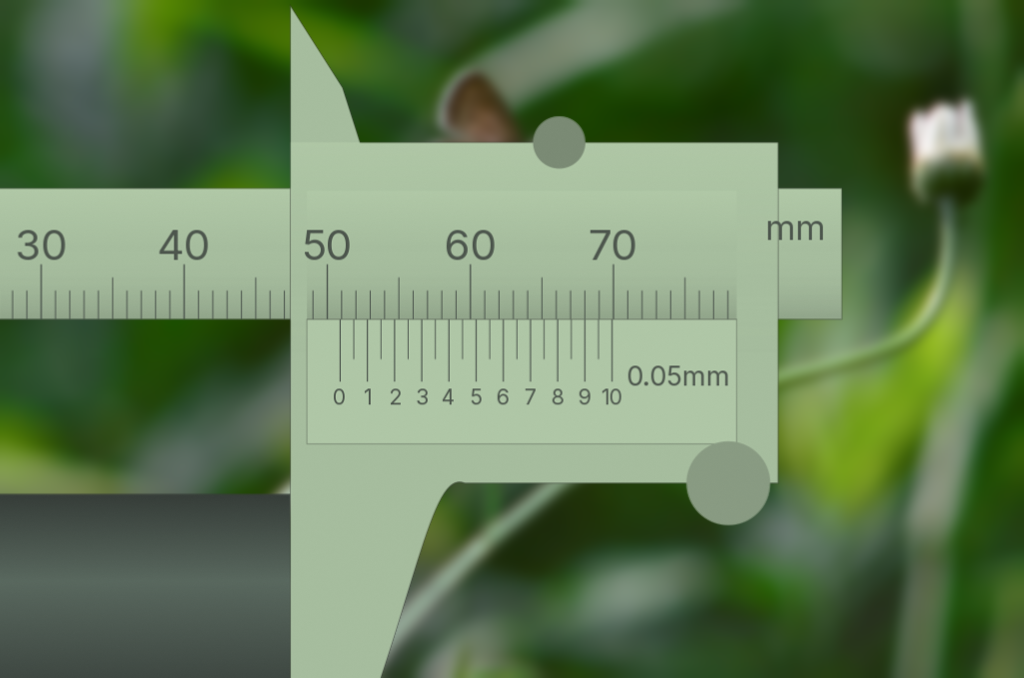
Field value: 50.9 mm
